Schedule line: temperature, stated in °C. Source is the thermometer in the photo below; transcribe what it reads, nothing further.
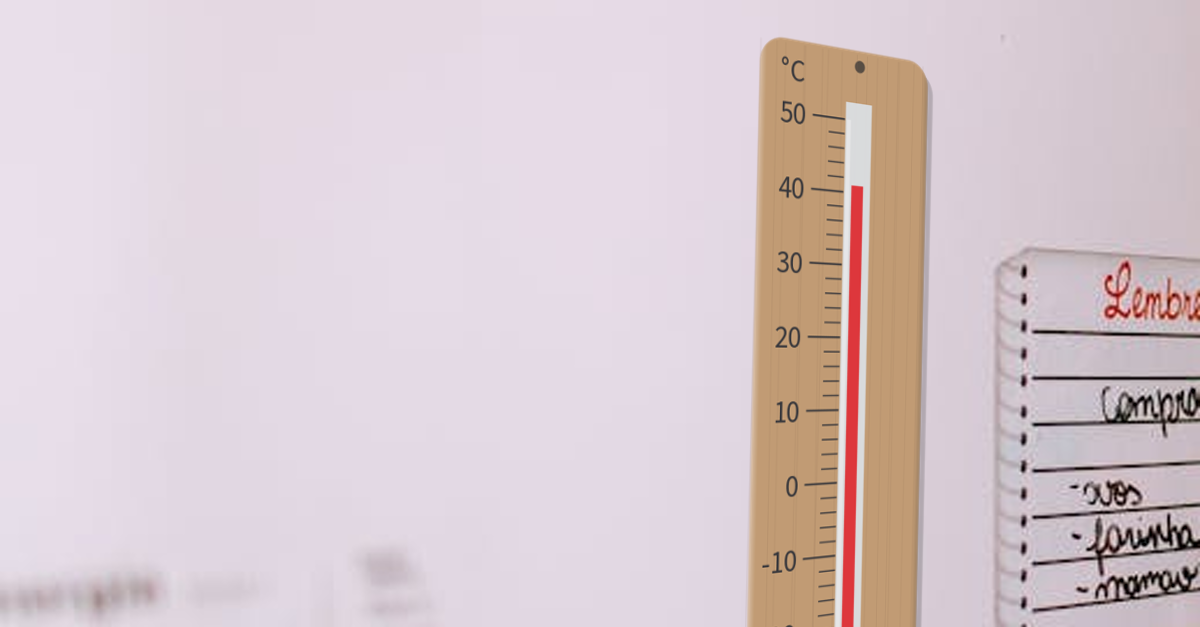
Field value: 41 °C
